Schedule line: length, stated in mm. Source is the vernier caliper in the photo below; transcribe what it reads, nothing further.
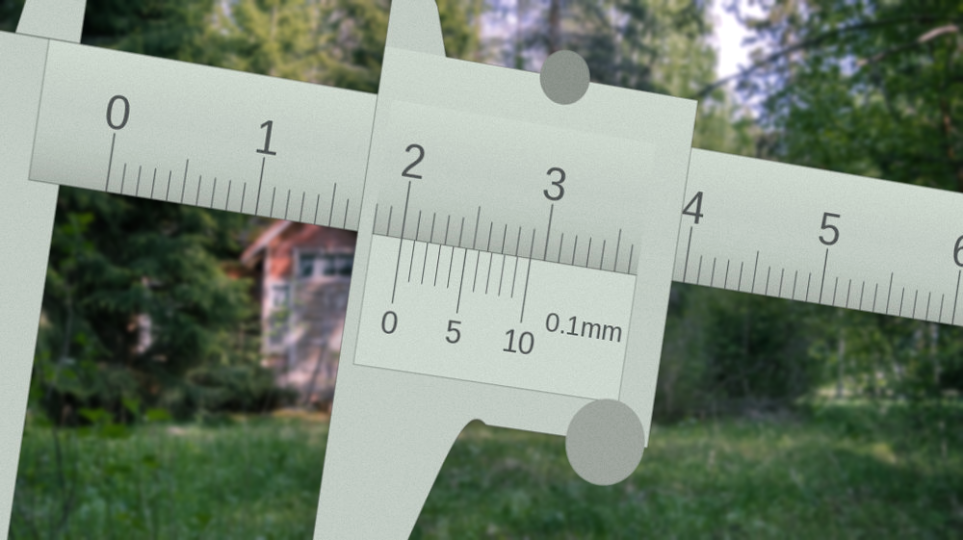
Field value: 20.0 mm
